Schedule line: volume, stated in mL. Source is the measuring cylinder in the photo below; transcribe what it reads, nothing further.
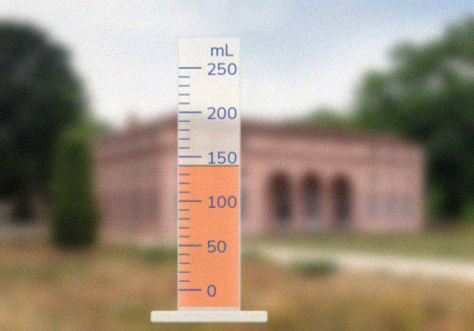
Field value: 140 mL
